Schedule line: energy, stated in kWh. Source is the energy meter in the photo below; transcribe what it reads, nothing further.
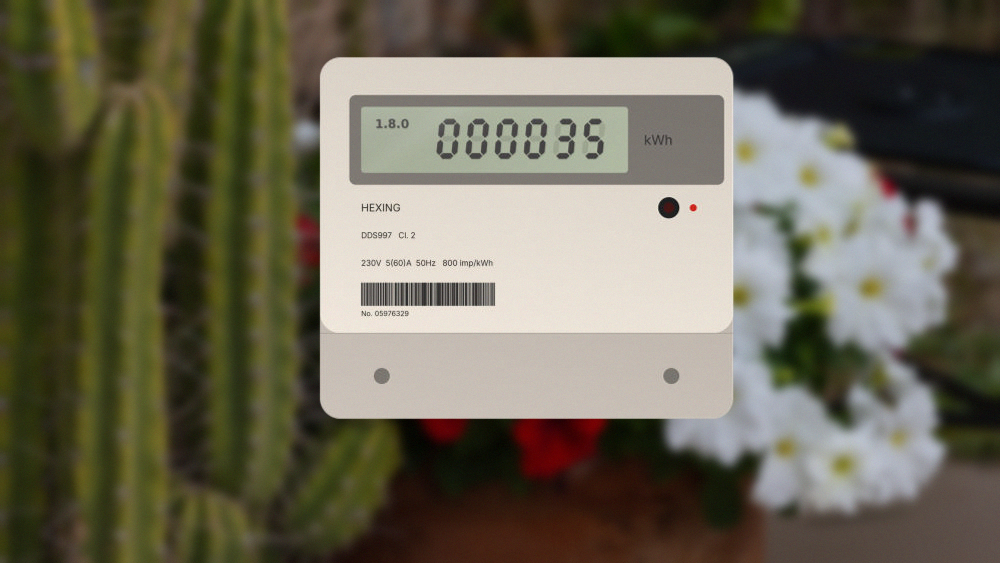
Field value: 35 kWh
